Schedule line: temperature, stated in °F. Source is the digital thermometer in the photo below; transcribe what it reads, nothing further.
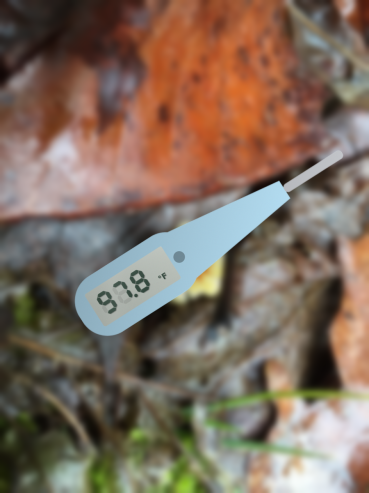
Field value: 97.8 °F
